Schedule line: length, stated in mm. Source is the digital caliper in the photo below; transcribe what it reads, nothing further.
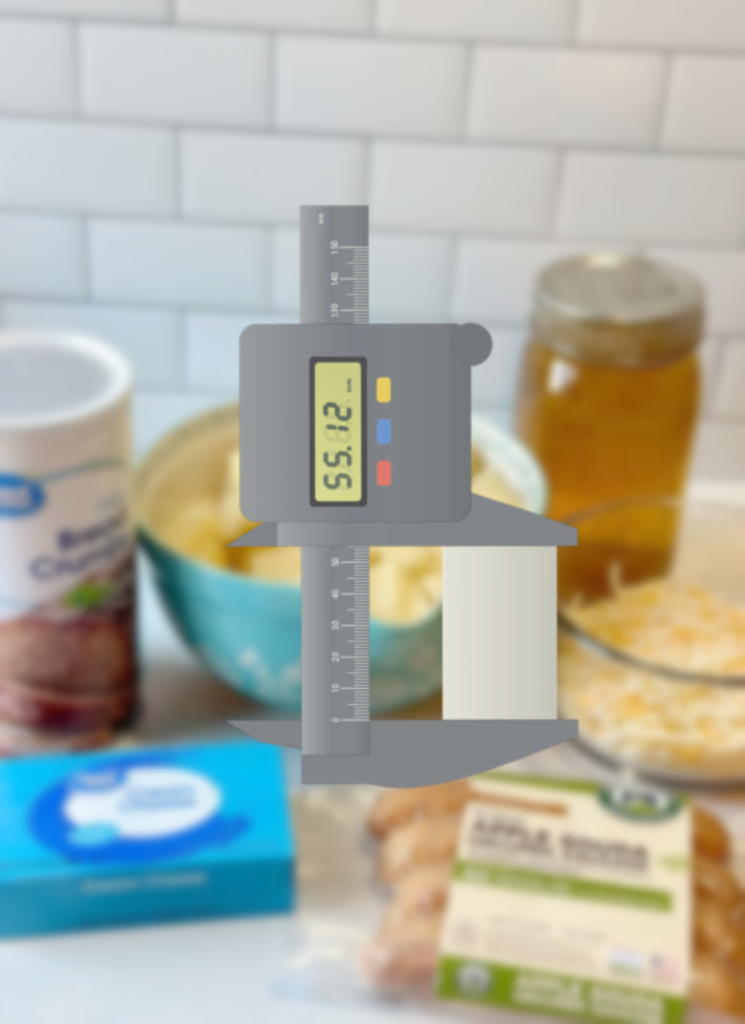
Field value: 55.12 mm
